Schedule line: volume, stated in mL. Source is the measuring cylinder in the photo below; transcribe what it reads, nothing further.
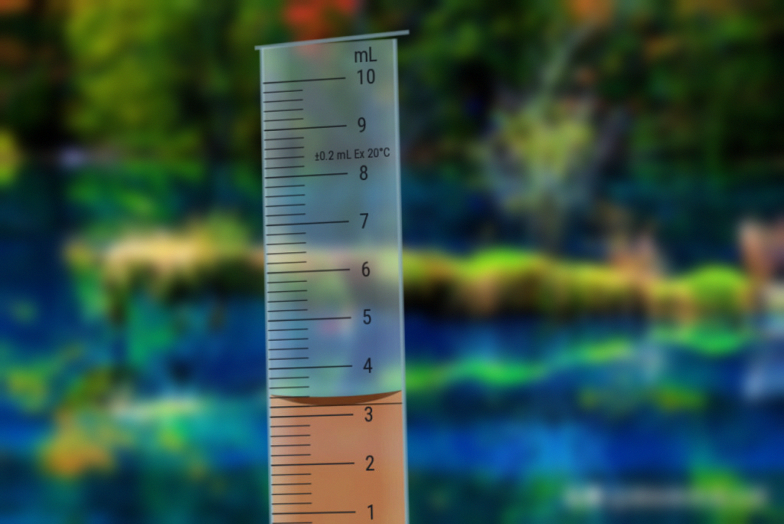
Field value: 3.2 mL
